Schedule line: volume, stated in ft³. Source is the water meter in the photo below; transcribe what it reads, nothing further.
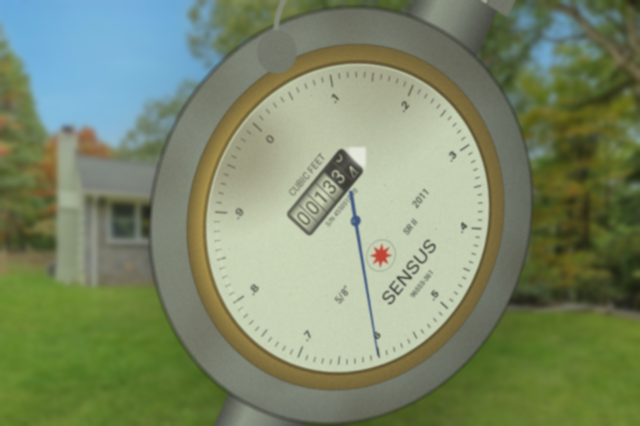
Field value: 1333.60 ft³
